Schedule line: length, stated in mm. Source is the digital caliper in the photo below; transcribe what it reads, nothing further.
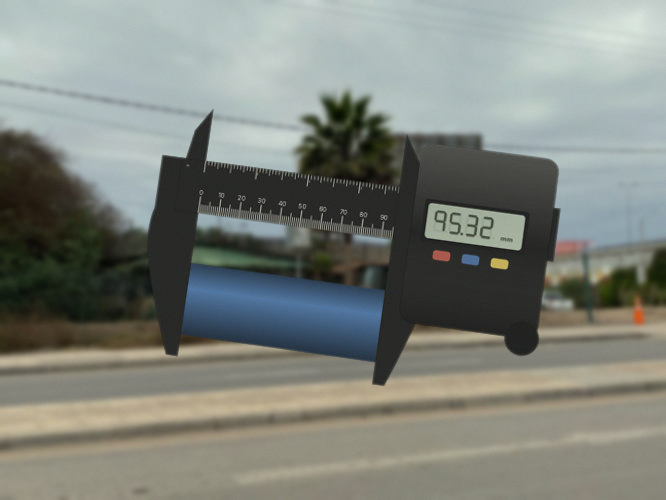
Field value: 95.32 mm
